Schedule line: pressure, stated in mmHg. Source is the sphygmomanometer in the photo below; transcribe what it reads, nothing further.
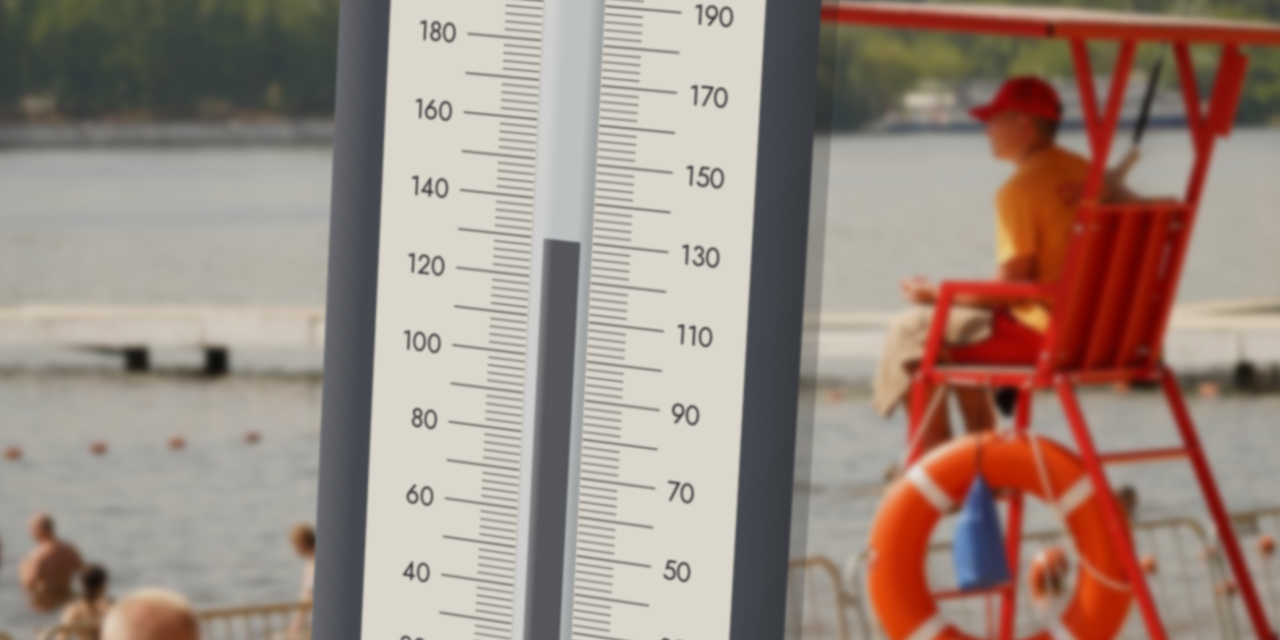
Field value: 130 mmHg
